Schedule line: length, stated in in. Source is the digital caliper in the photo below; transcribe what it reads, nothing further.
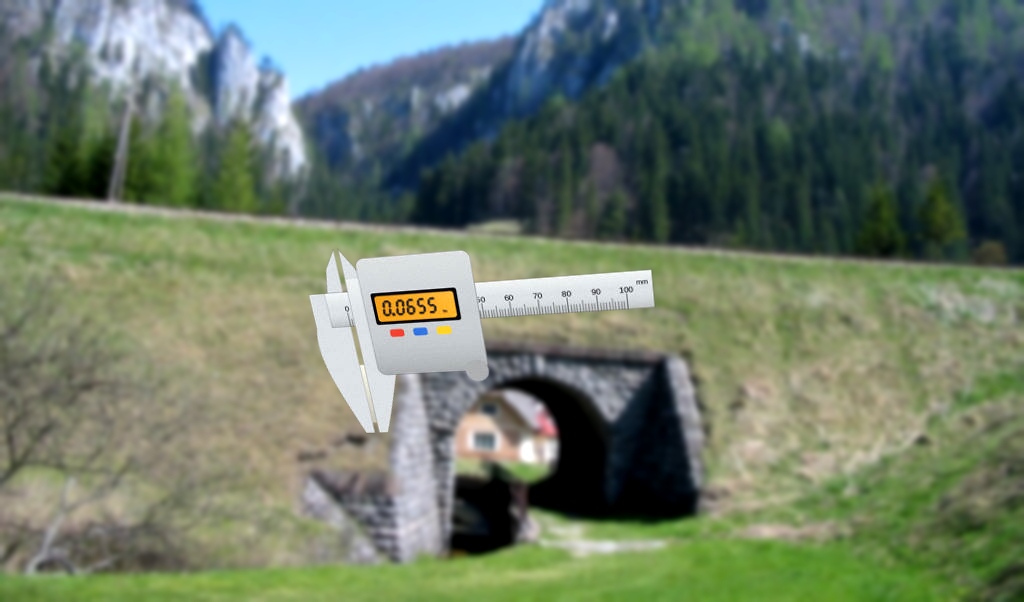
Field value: 0.0655 in
